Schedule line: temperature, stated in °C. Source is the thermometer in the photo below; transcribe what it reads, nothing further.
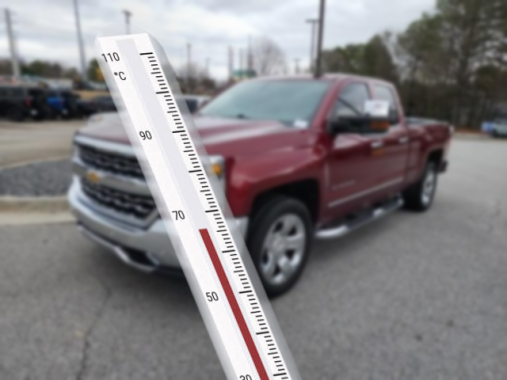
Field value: 66 °C
